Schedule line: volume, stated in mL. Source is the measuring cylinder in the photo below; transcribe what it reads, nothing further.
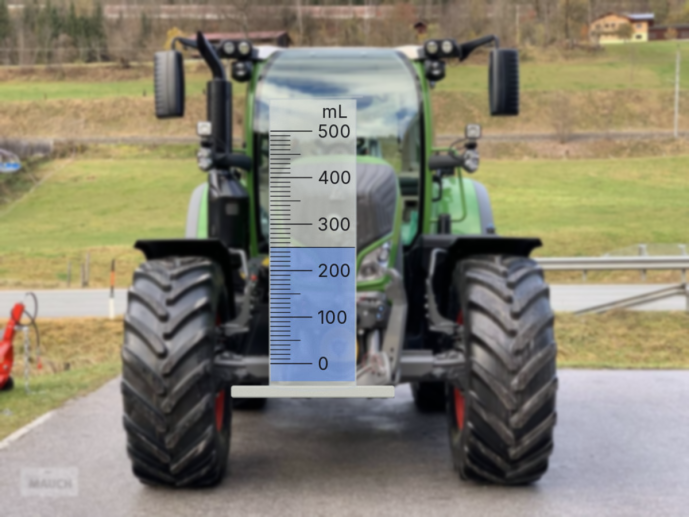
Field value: 250 mL
